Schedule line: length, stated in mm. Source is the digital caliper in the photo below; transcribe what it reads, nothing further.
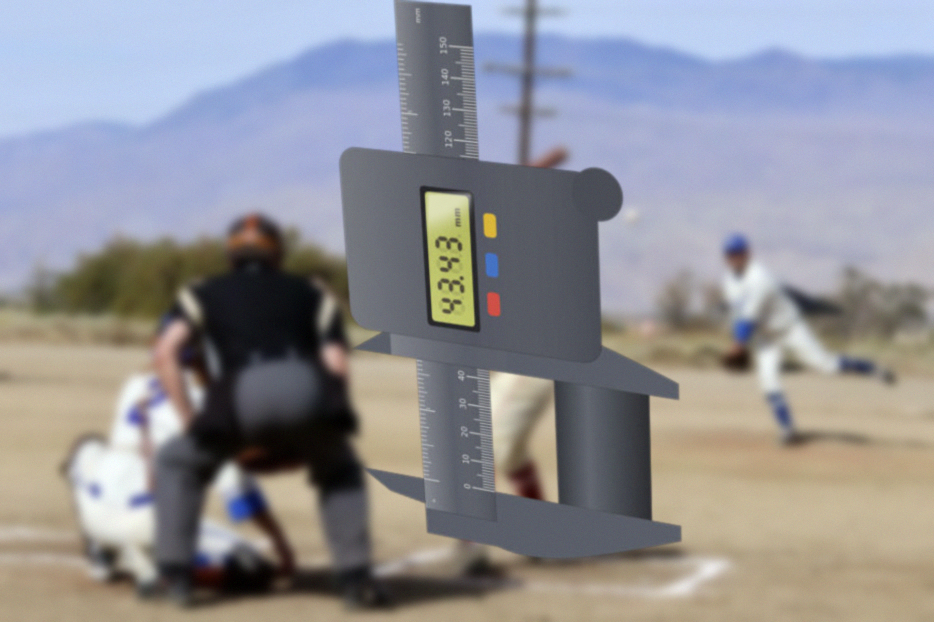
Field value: 43.43 mm
